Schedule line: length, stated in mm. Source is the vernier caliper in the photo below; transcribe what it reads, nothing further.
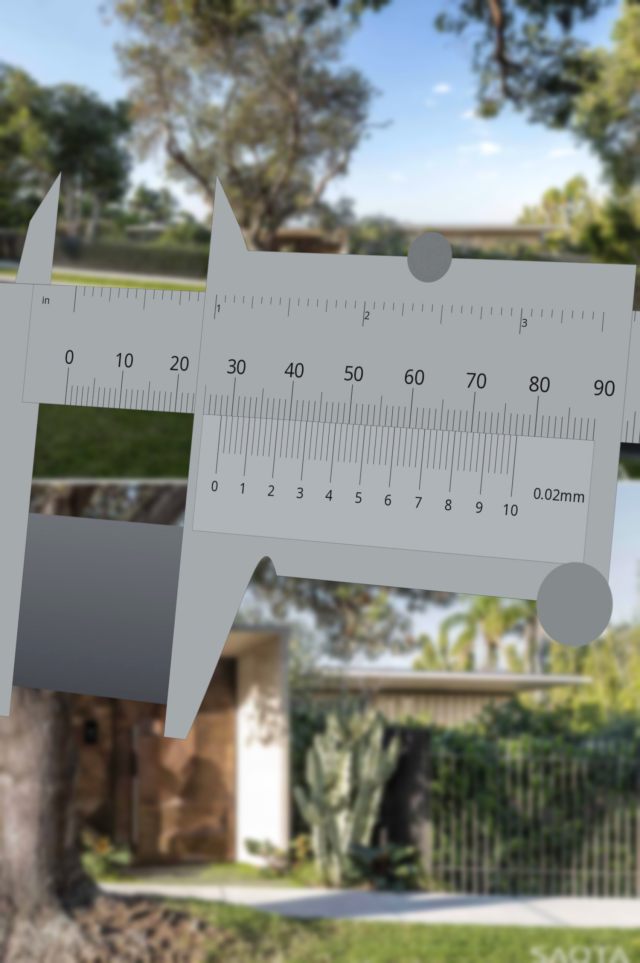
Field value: 28.2 mm
